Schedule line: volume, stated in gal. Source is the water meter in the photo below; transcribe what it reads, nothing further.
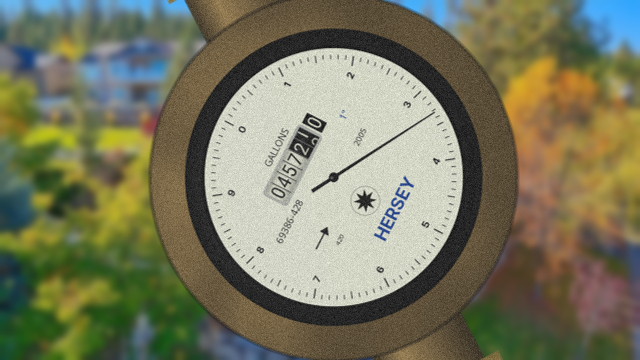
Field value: 457213.3 gal
